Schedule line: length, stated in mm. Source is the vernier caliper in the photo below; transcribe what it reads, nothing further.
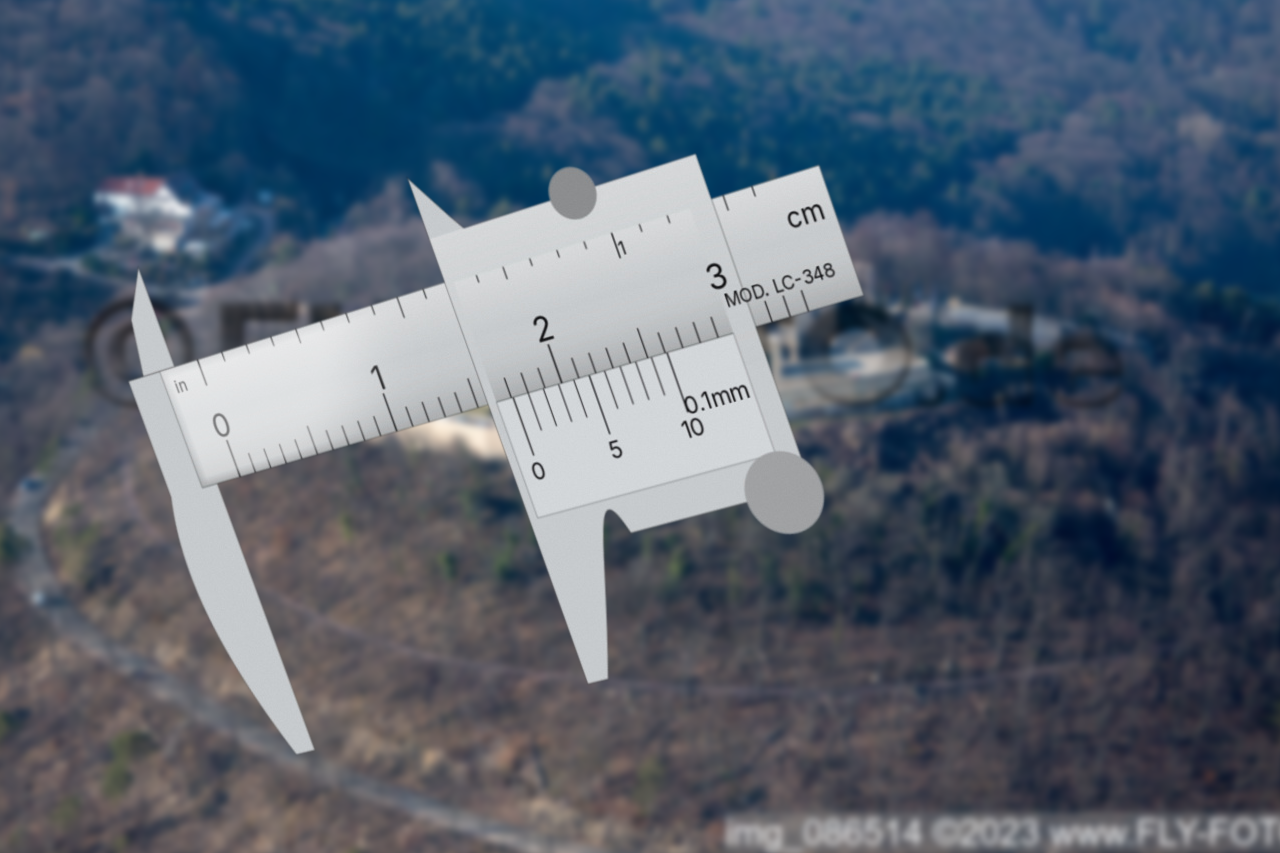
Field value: 17.1 mm
